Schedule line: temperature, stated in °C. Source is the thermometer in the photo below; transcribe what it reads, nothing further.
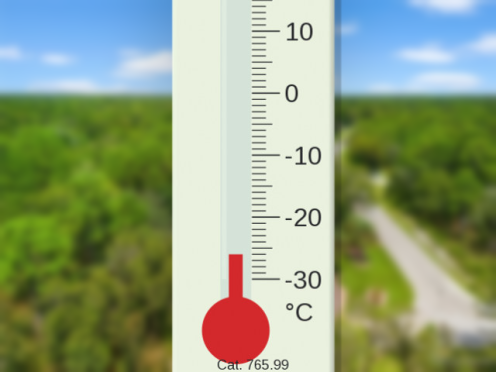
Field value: -26 °C
